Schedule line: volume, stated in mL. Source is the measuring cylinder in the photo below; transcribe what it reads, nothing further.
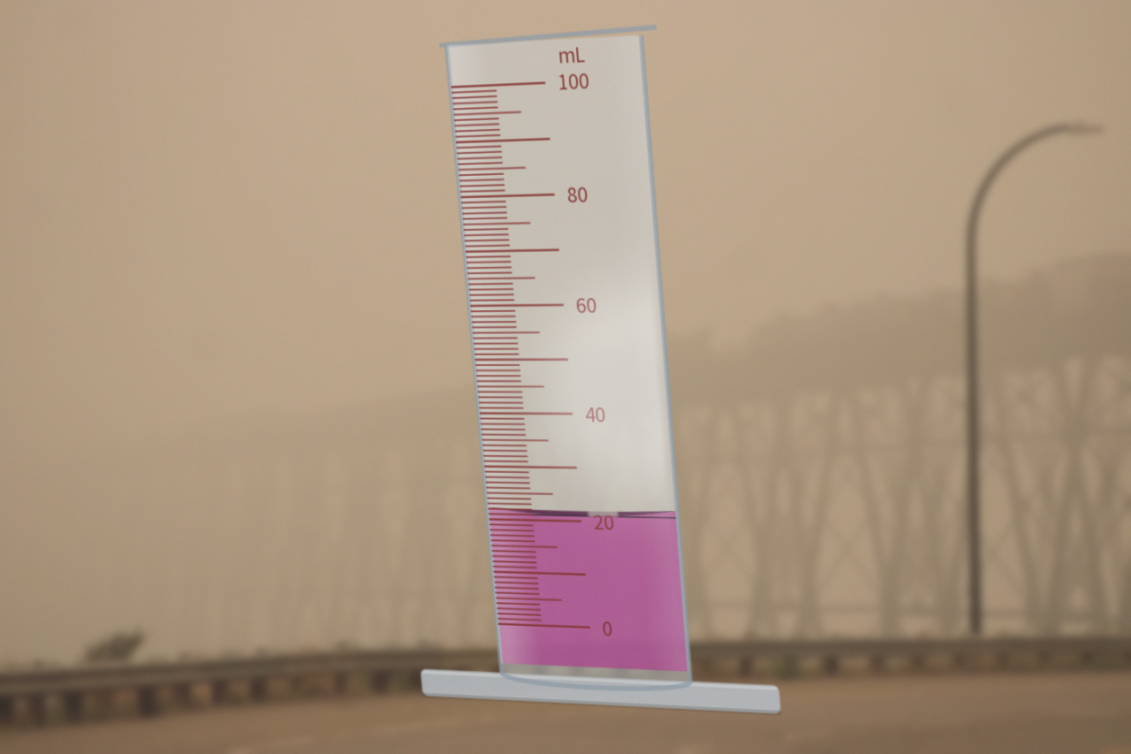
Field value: 21 mL
